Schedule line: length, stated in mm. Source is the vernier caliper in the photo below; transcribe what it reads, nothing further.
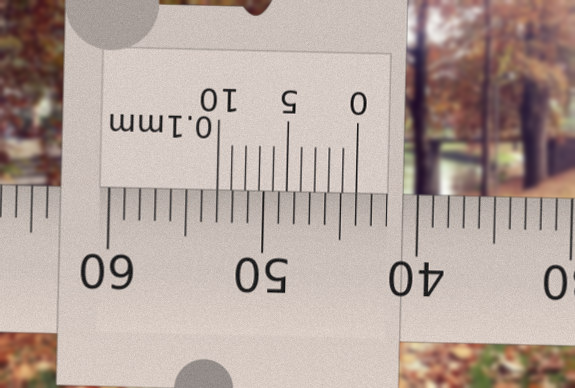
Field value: 44.0 mm
